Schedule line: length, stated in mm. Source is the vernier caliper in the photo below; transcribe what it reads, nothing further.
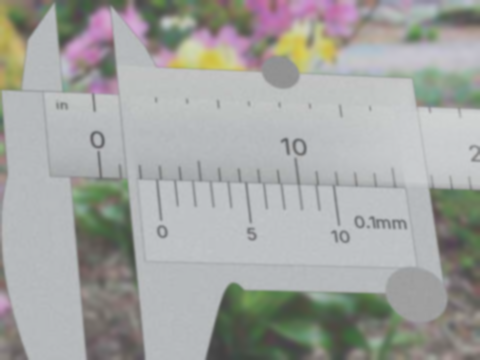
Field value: 2.8 mm
